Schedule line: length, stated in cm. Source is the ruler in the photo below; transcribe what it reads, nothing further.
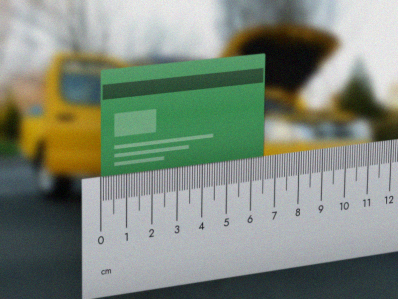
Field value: 6.5 cm
